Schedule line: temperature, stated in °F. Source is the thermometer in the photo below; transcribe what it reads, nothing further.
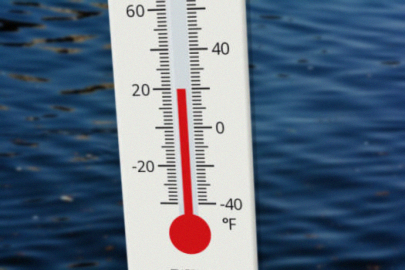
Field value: 20 °F
